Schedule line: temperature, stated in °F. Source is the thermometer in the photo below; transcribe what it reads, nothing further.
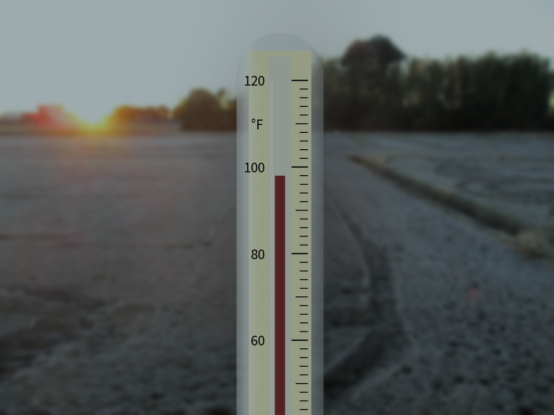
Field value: 98 °F
